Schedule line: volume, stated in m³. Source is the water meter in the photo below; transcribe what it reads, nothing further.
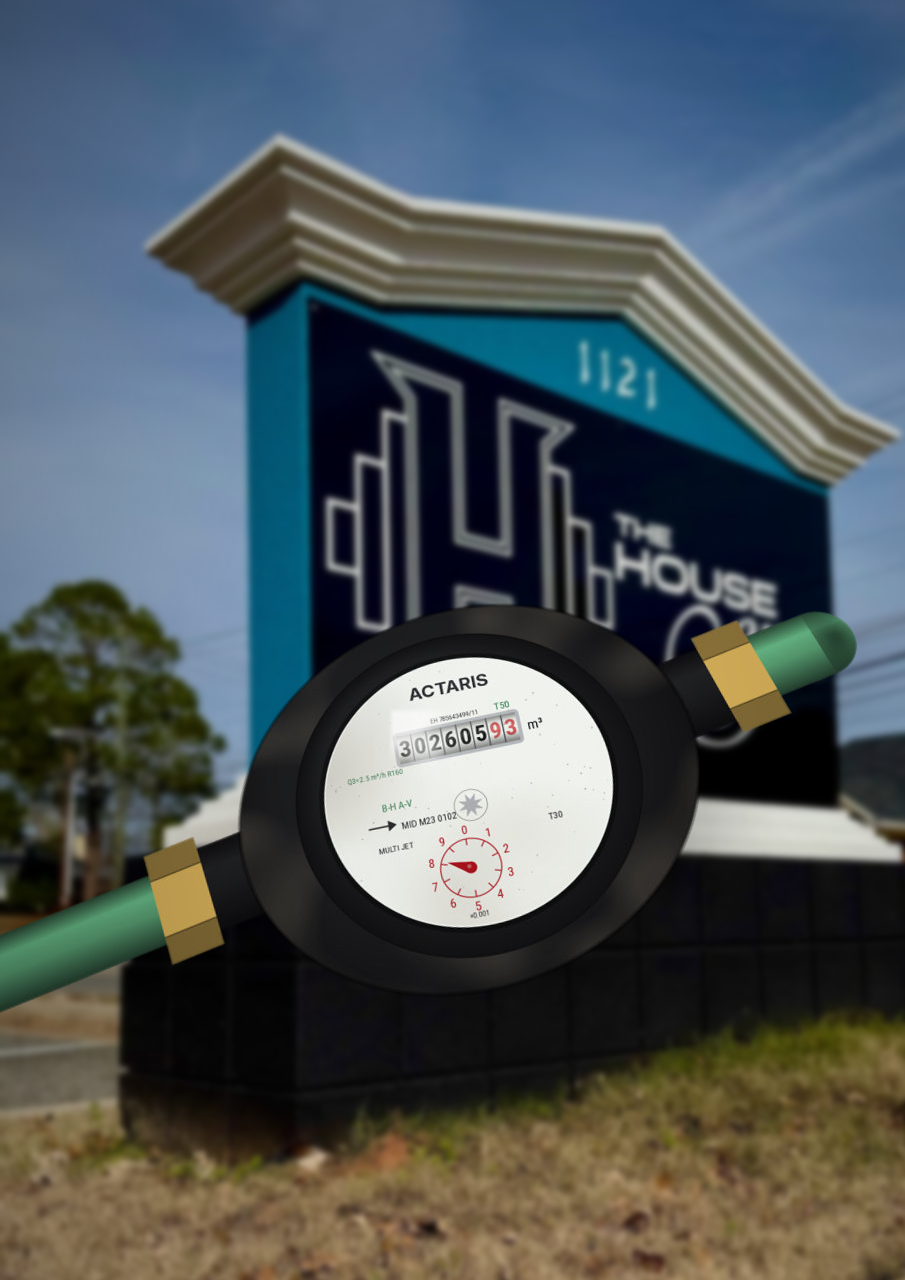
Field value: 302605.938 m³
